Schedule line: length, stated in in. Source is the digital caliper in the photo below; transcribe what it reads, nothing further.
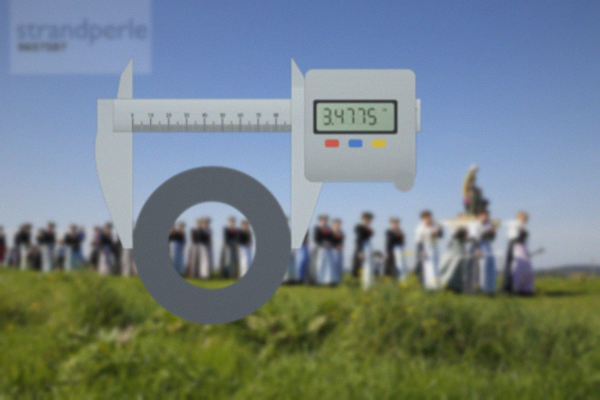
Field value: 3.4775 in
